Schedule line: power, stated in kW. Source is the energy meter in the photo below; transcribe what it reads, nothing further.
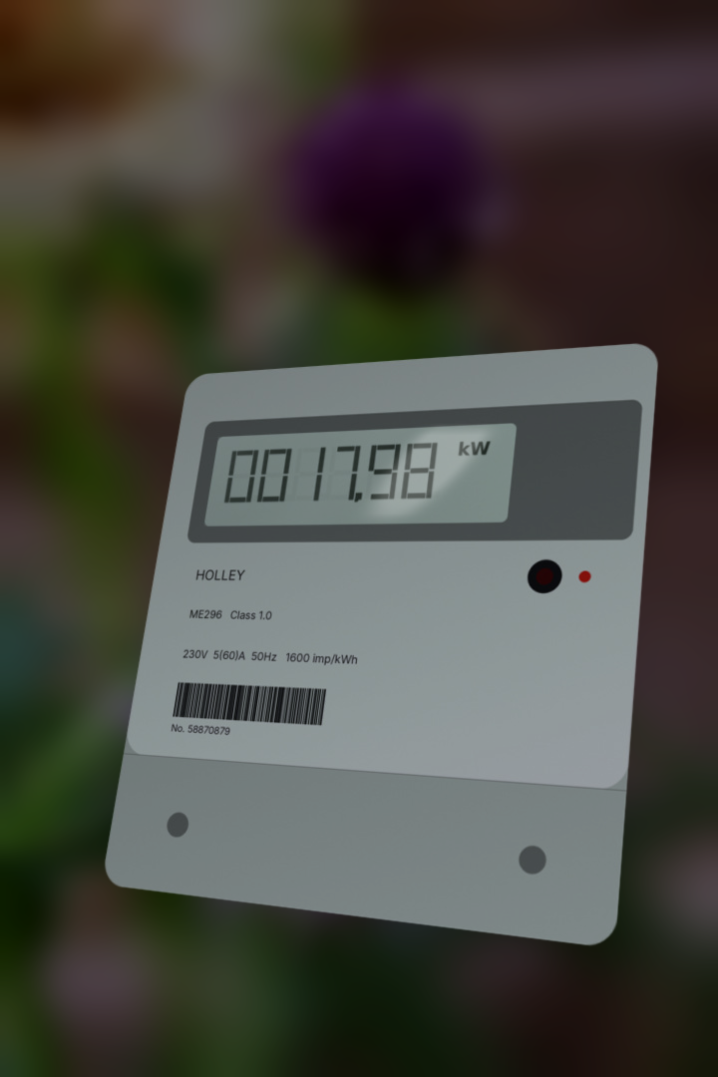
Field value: 17.98 kW
